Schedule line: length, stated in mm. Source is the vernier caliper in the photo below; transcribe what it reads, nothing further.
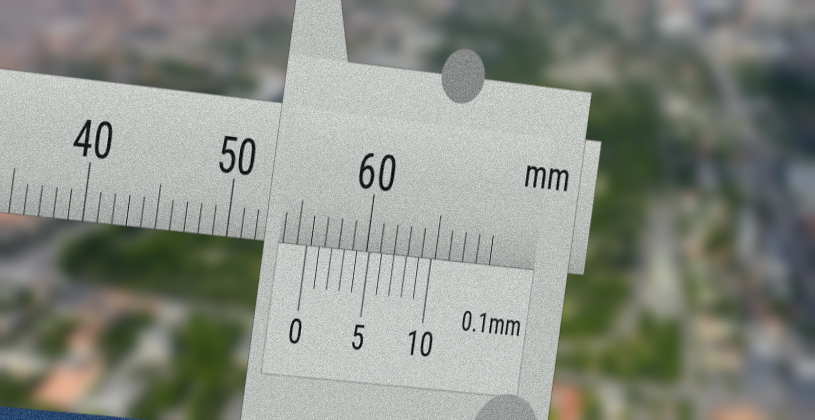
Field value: 55.7 mm
